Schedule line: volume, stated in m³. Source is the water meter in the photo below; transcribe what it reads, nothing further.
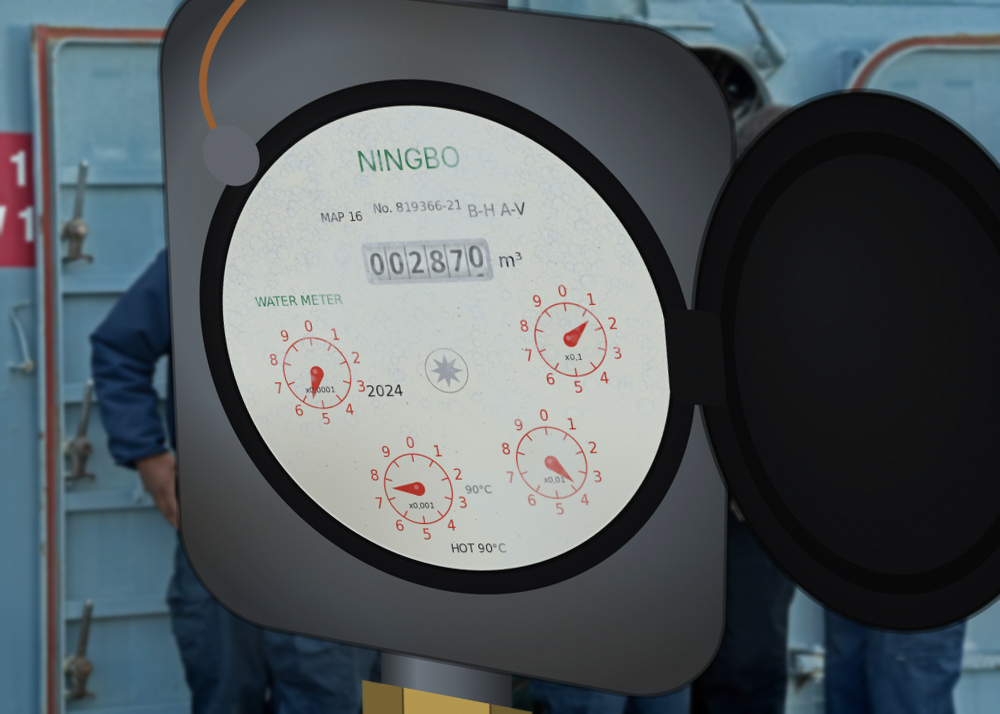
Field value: 2870.1375 m³
